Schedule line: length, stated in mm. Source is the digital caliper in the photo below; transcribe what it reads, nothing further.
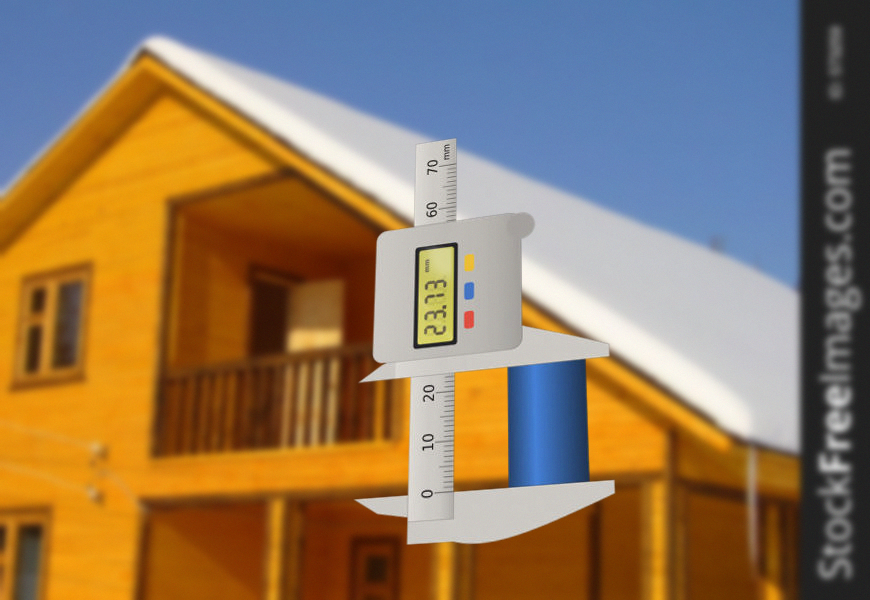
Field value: 23.73 mm
